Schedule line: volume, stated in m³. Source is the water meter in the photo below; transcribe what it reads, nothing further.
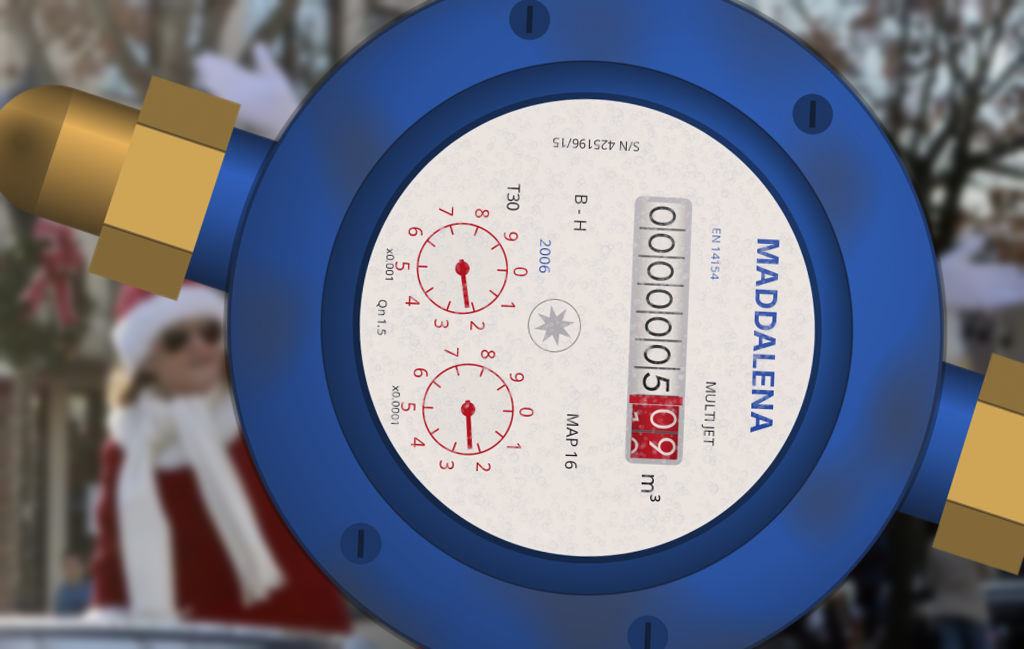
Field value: 5.0922 m³
